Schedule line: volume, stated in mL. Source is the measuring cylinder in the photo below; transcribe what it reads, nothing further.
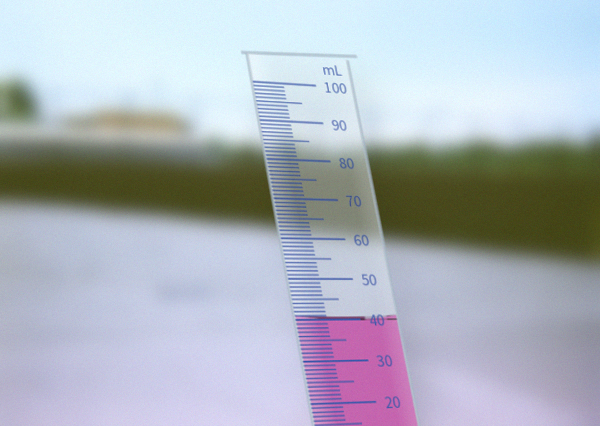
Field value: 40 mL
